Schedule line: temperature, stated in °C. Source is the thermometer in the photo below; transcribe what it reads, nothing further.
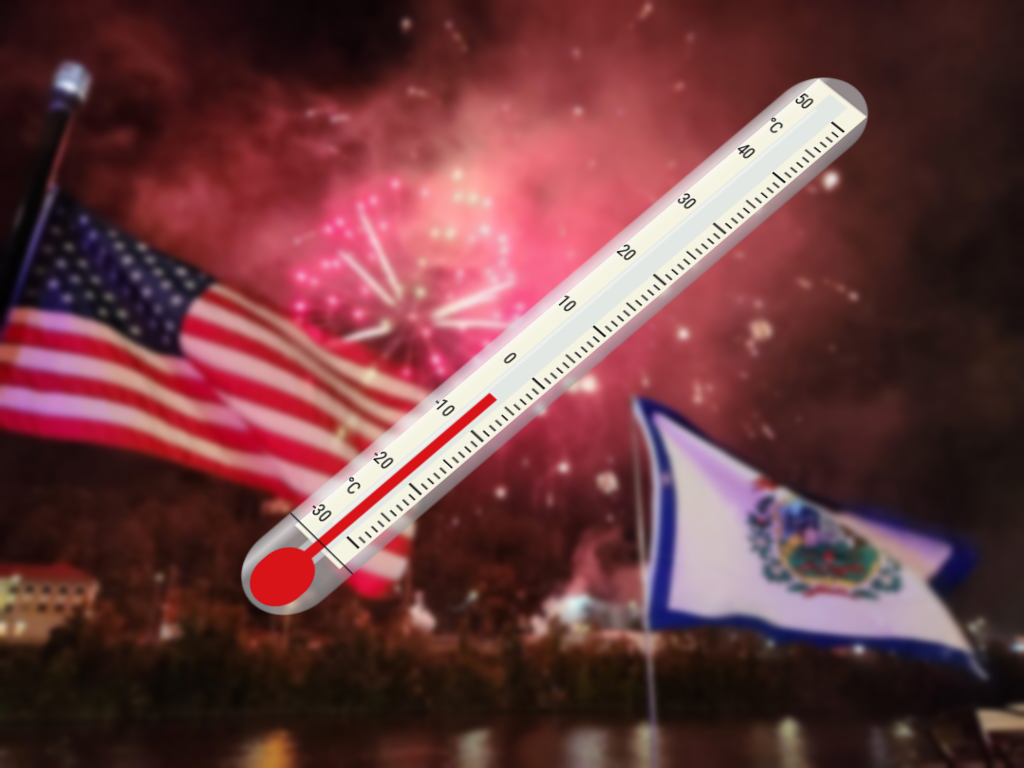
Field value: -5 °C
